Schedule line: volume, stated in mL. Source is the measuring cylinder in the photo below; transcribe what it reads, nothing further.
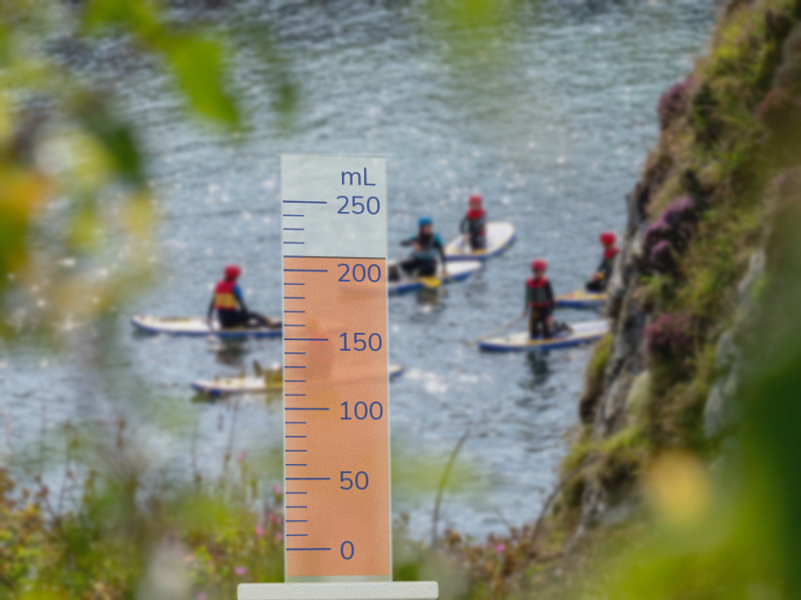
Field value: 210 mL
